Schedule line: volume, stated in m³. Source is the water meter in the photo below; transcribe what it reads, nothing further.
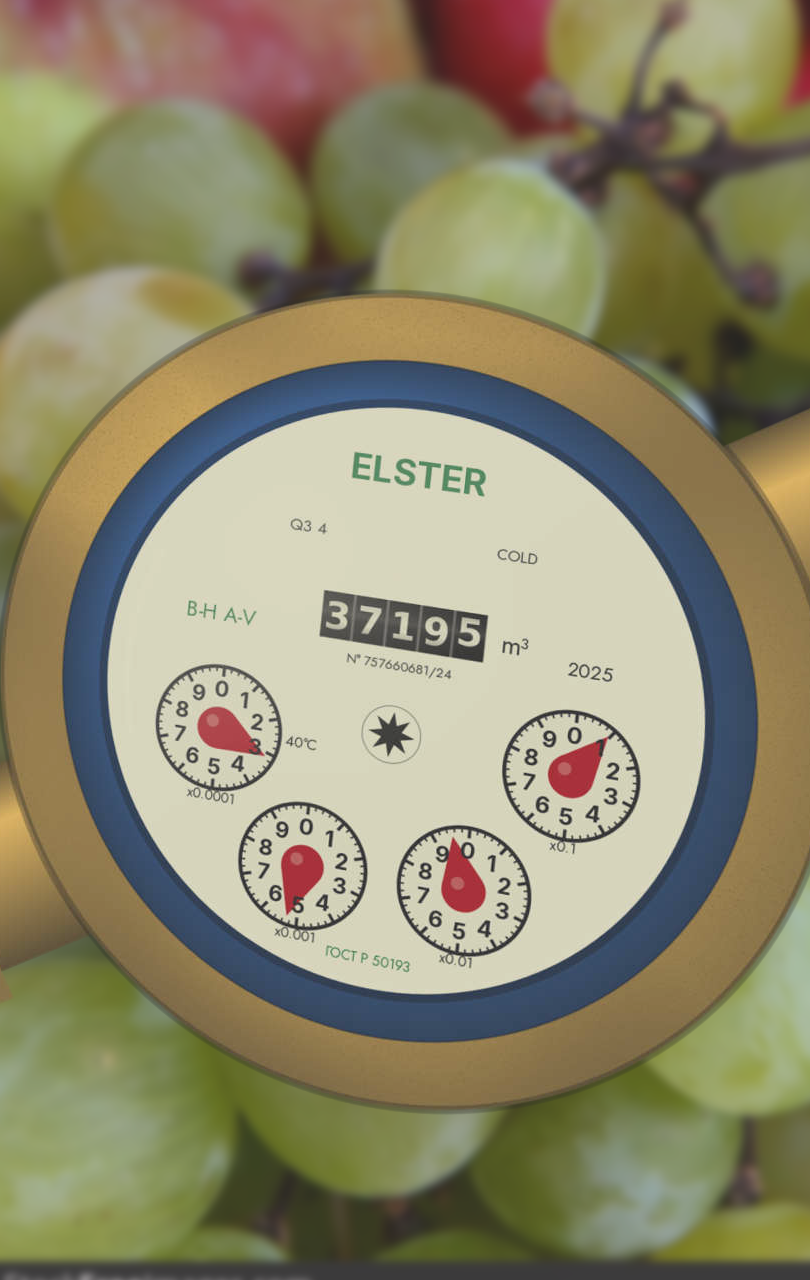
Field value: 37195.0953 m³
